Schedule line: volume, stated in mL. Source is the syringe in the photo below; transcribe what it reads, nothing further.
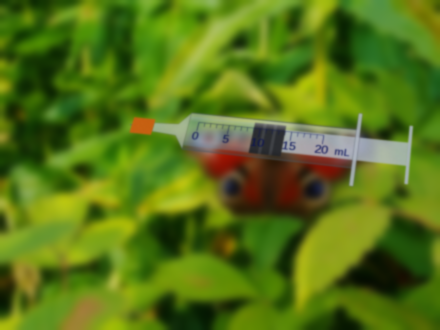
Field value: 9 mL
